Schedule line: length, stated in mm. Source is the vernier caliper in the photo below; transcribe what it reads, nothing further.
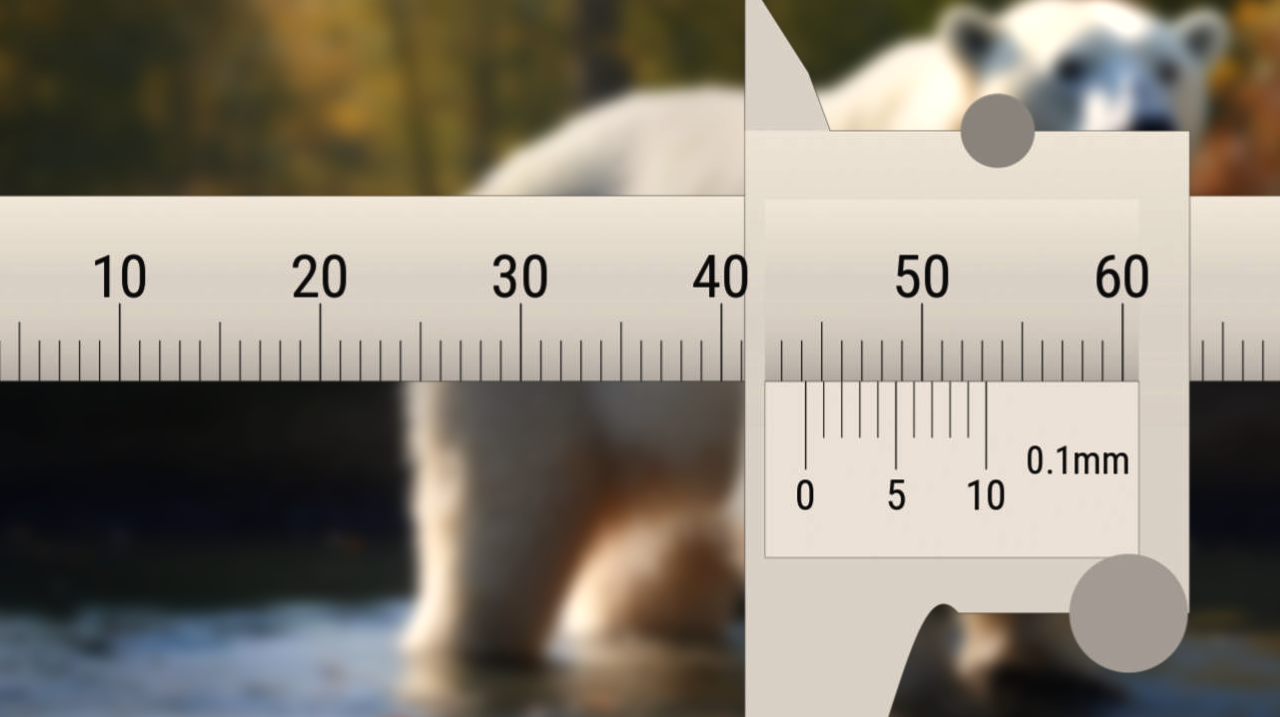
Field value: 44.2 mm
